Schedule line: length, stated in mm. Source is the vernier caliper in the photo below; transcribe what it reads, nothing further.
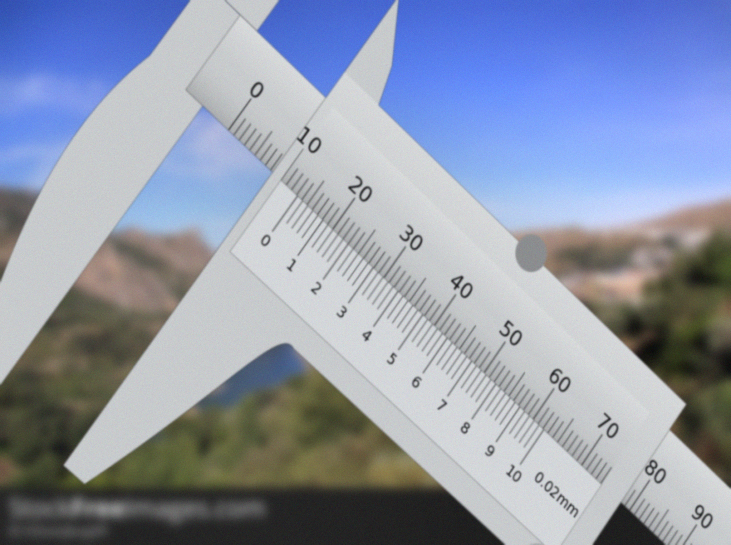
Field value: 13.2 mm
